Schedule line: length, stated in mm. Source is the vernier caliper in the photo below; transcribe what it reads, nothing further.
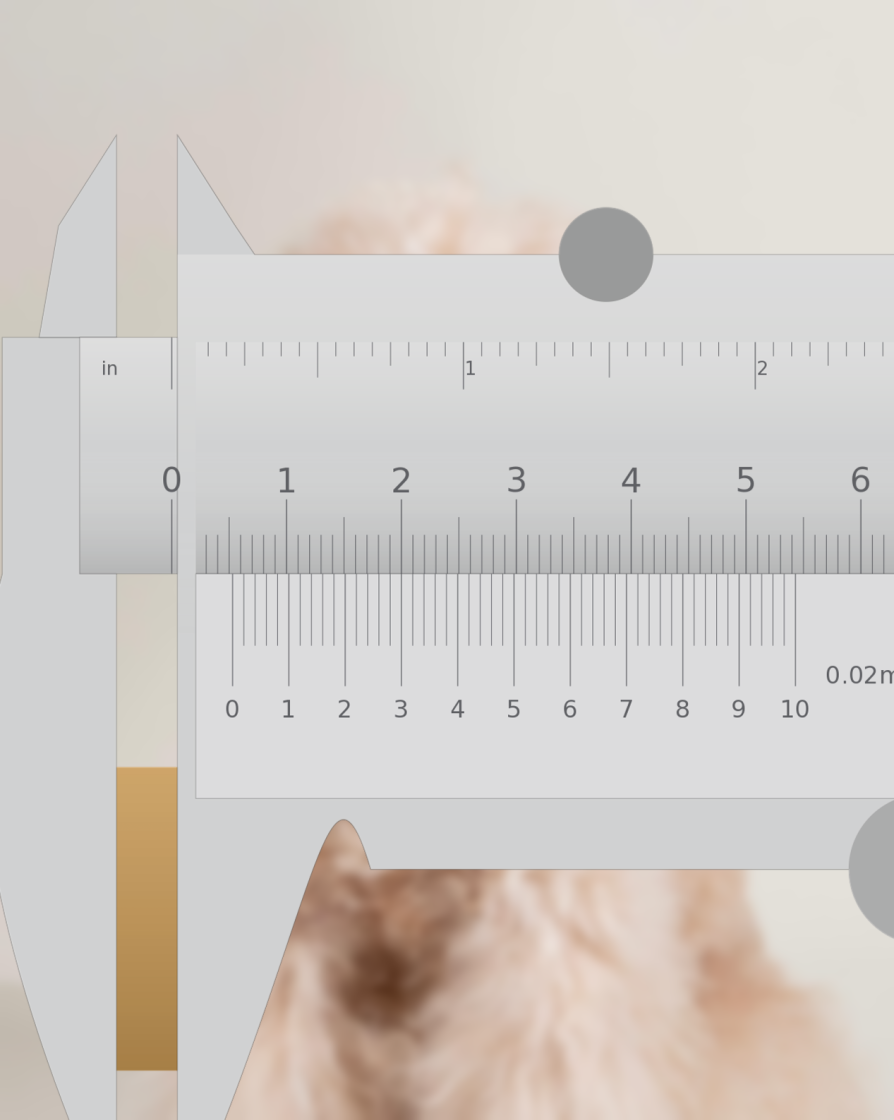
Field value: 5.3 mm
